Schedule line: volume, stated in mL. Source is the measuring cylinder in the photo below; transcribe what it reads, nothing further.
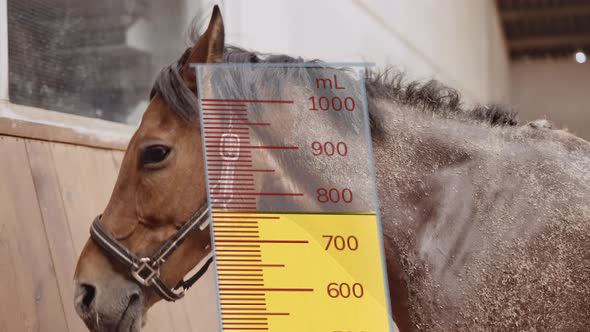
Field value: 760 mL
